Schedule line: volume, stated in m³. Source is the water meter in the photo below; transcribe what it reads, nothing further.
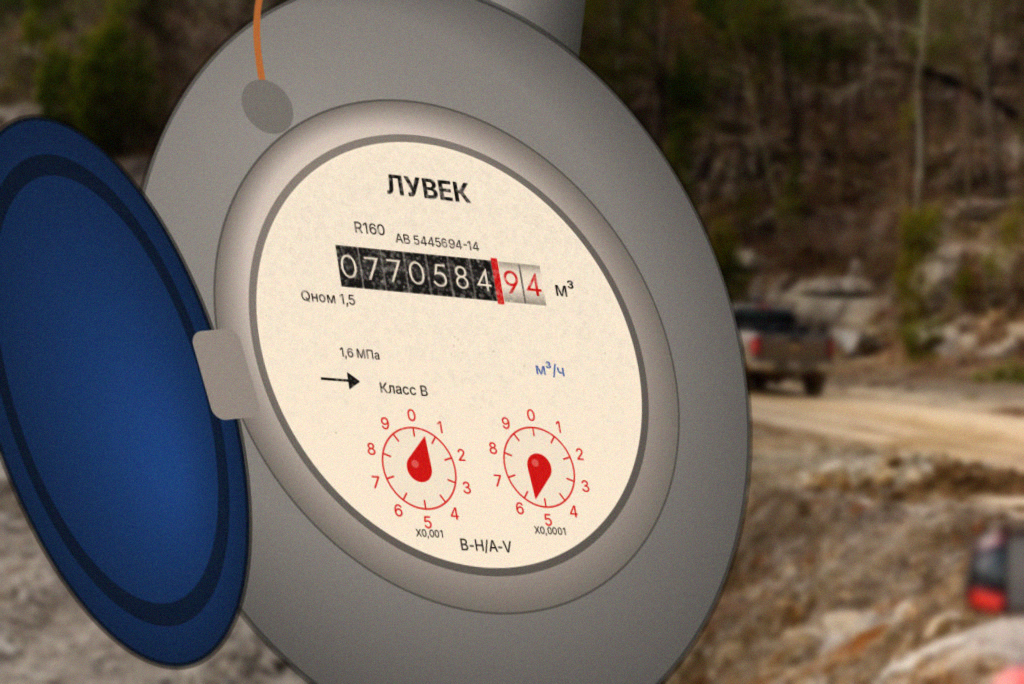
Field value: 770584.9405 m³
